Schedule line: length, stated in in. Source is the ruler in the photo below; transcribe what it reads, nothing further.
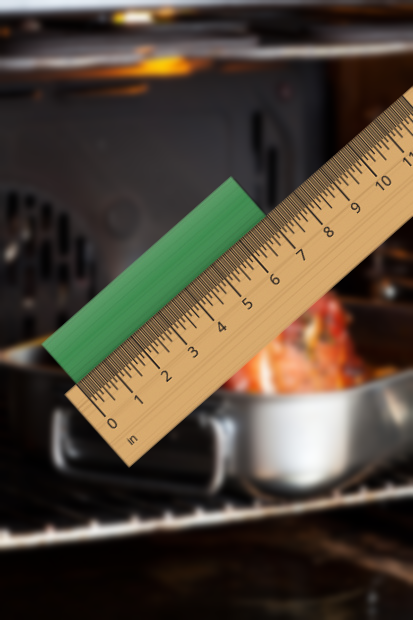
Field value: 7 in
